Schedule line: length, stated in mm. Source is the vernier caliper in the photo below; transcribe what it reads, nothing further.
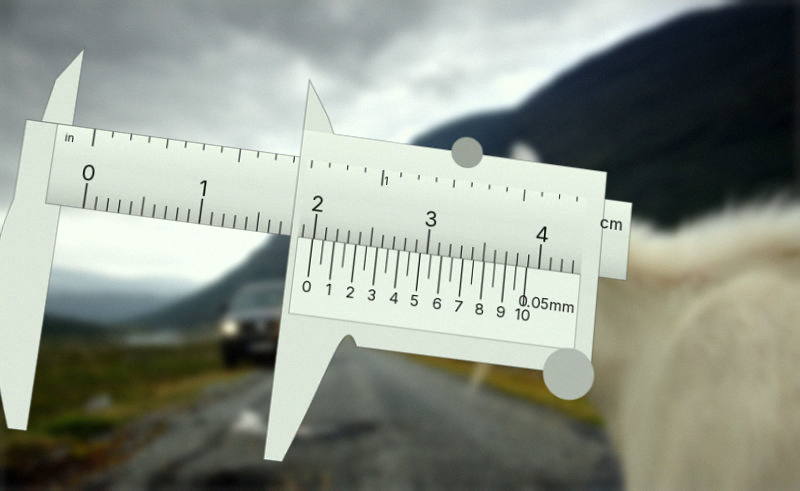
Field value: 19.9 mm
